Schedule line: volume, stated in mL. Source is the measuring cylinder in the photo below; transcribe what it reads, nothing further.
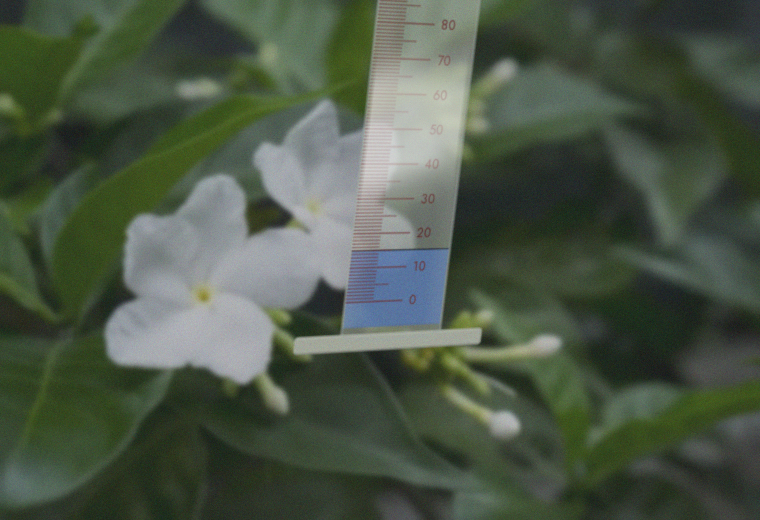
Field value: 15 mL
